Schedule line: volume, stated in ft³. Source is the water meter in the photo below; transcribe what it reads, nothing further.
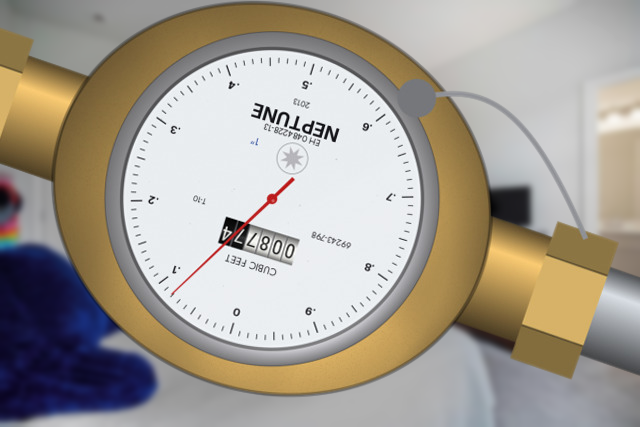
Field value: 8774.08 ft³
